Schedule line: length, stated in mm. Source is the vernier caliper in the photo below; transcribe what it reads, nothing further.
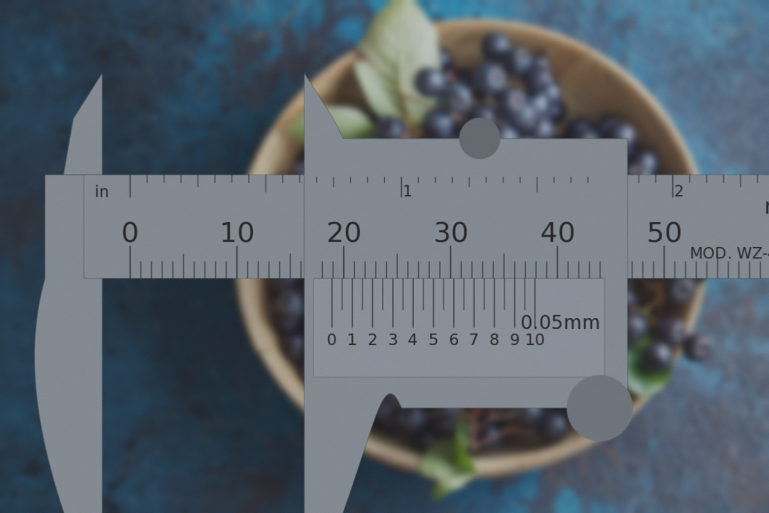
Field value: 18.9 mm
